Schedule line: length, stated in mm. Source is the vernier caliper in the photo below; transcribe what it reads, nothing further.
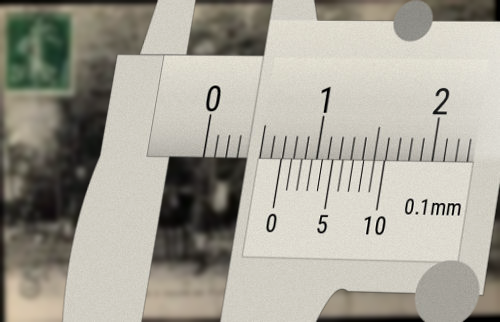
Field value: 6.9 mm
